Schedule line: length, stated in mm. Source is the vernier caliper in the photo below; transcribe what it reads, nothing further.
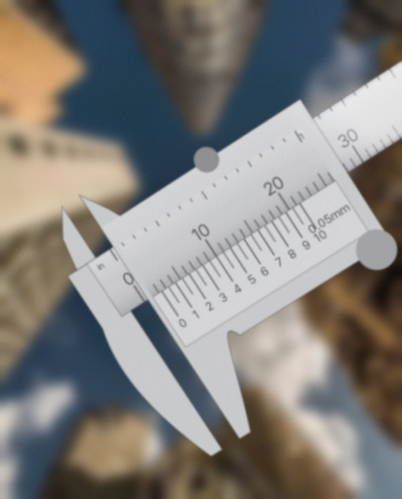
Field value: 2.4 mm
